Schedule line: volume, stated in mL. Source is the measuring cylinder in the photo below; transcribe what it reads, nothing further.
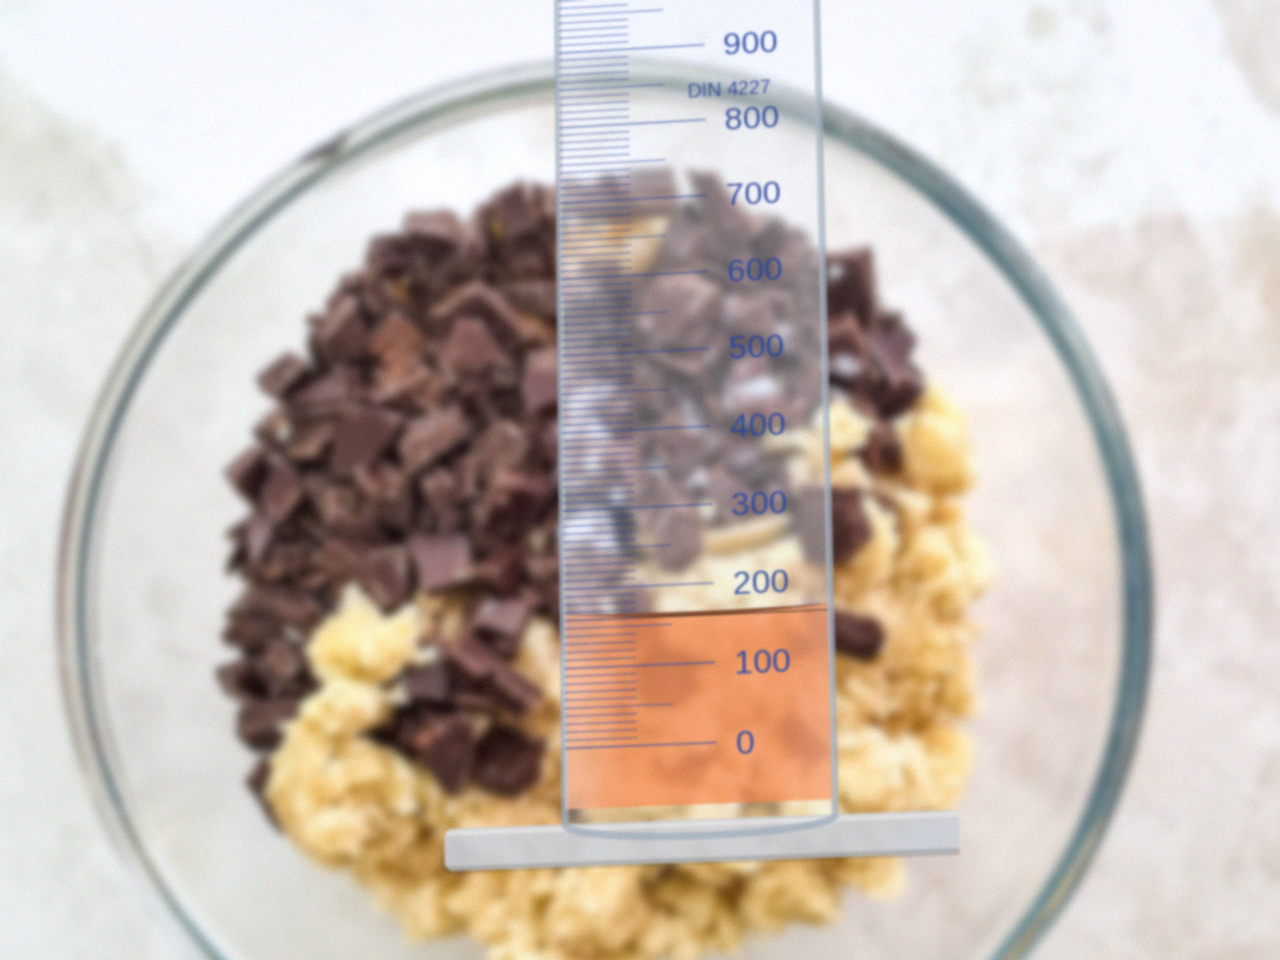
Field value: 160 mL
